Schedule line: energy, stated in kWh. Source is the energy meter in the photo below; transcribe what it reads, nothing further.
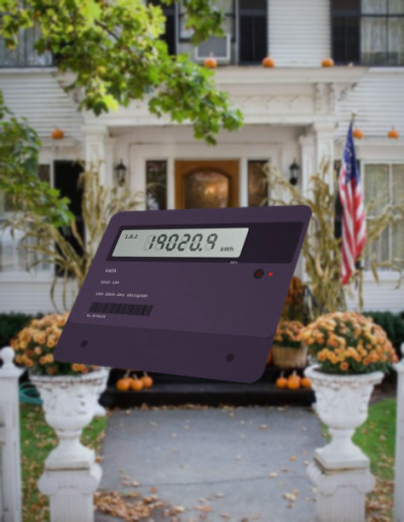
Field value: 19020.9 kWh
